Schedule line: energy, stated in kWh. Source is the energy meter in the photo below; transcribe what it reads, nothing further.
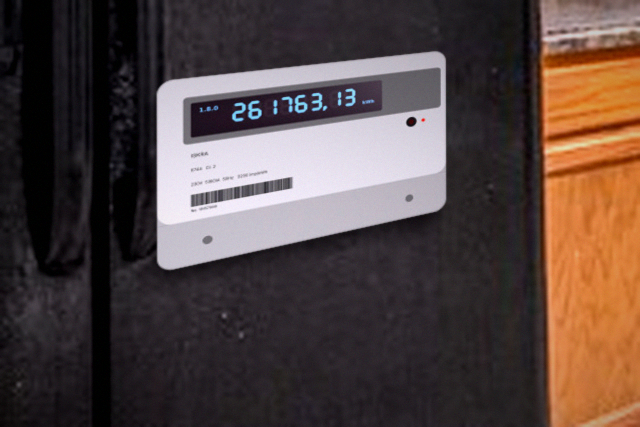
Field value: 261763.13 kWh
